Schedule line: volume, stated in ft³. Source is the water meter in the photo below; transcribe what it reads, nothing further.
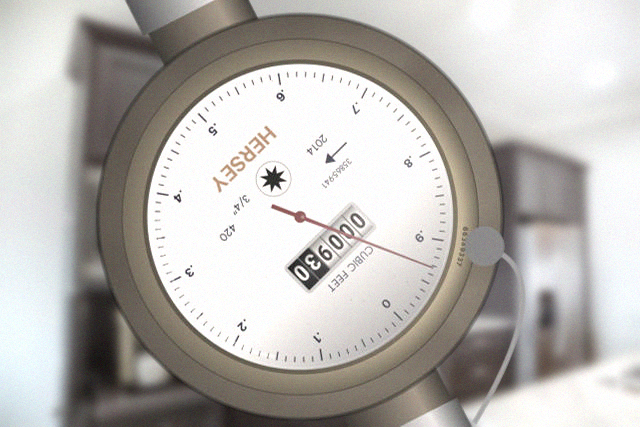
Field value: 929.93 ft³
